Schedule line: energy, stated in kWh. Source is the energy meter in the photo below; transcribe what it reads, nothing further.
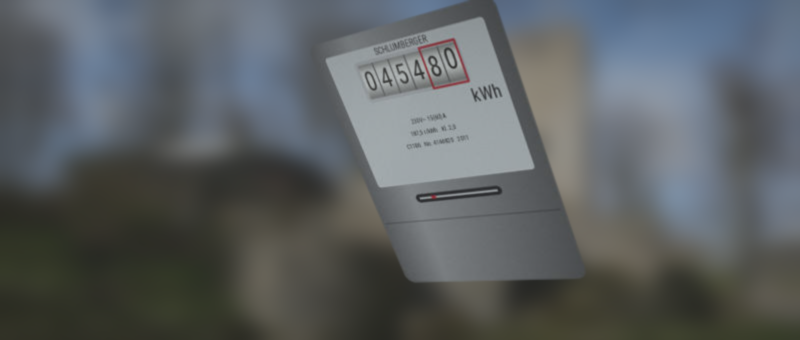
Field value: 454.80 kWh
